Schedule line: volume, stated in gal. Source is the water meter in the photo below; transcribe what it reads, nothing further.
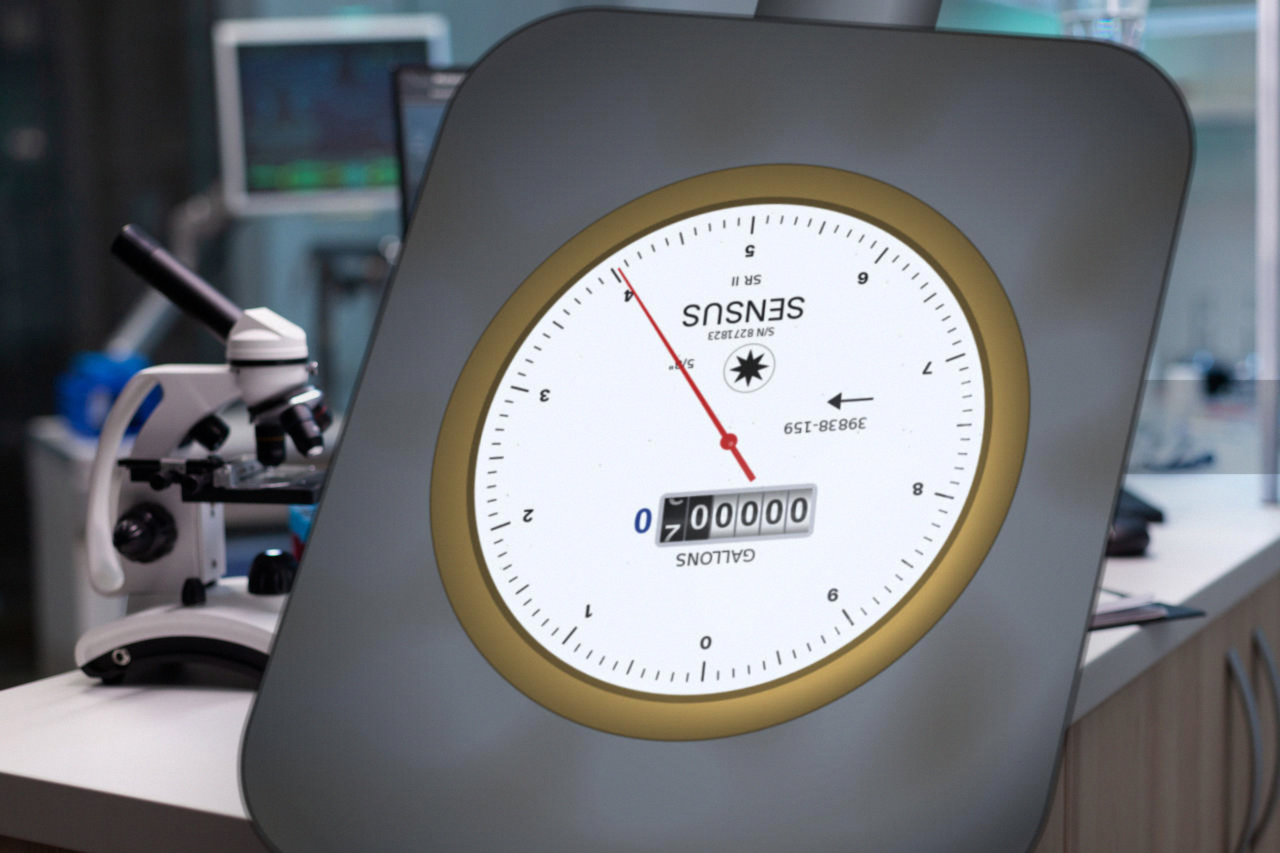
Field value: 24.0 gal
